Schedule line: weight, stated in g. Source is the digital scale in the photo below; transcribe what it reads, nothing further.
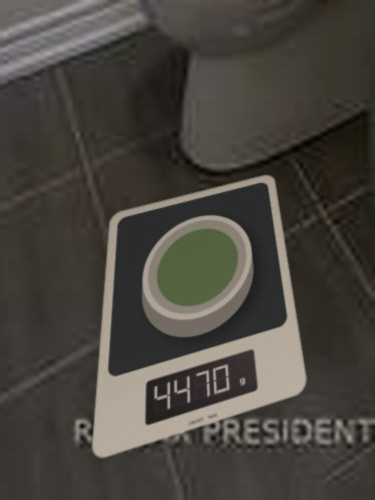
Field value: 4470 g
